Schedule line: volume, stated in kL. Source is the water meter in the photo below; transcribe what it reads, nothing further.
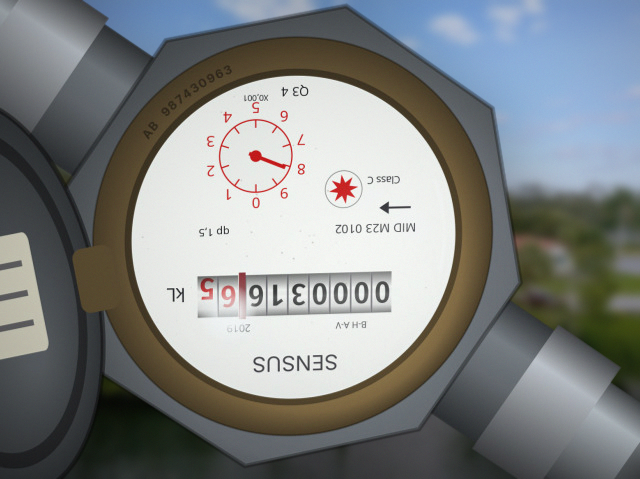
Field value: 316.648 kL
